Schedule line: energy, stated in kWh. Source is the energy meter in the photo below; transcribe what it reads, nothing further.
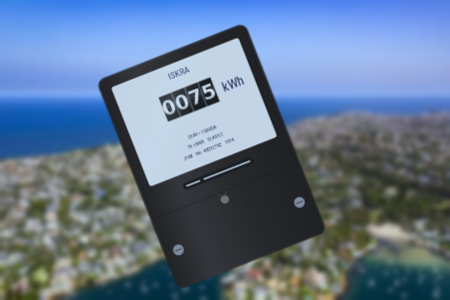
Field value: 75 kWh
